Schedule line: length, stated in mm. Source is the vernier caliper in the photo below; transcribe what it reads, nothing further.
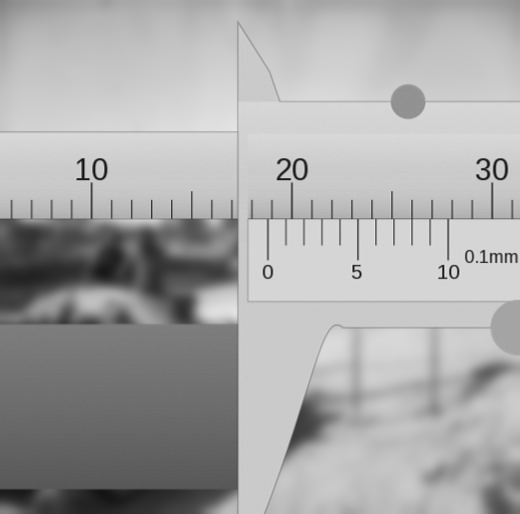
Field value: 18.8 mm
